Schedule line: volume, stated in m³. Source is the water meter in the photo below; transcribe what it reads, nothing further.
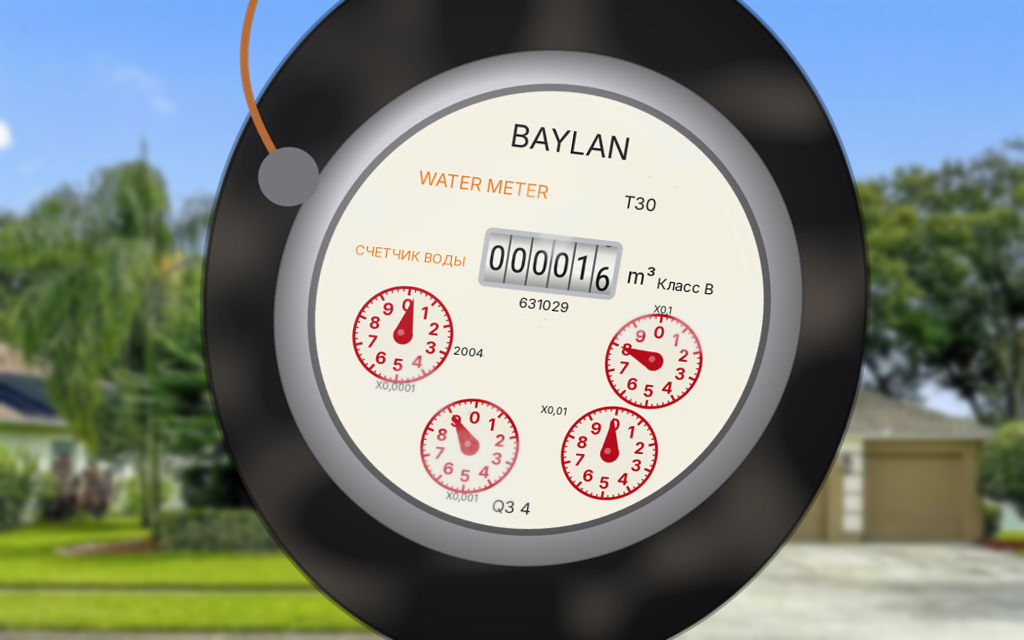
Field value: 15.7990 m³
